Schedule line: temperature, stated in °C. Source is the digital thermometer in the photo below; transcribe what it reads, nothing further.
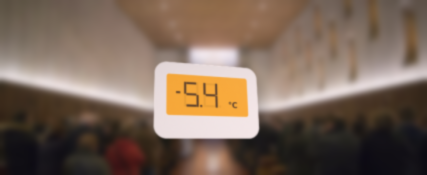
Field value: -5.4 °C
